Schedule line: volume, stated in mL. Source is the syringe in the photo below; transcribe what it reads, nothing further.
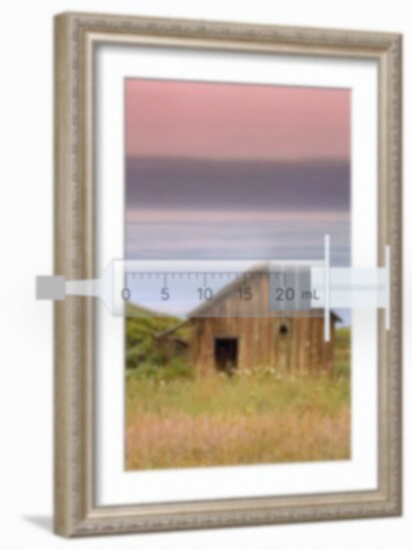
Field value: 18 mL
